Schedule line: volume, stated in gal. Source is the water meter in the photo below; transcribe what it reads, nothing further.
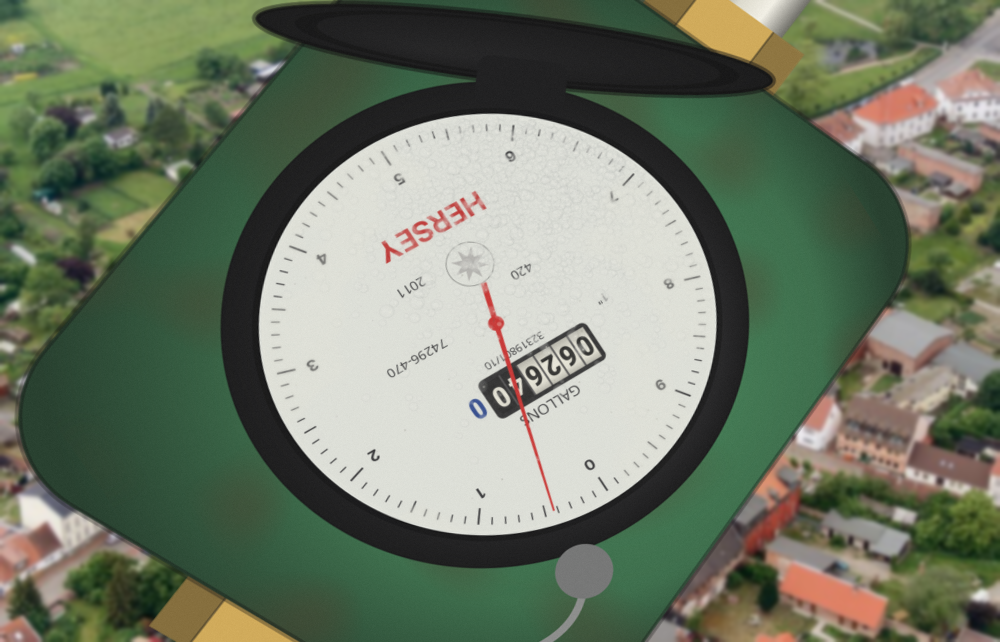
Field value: 626400.4 gal
